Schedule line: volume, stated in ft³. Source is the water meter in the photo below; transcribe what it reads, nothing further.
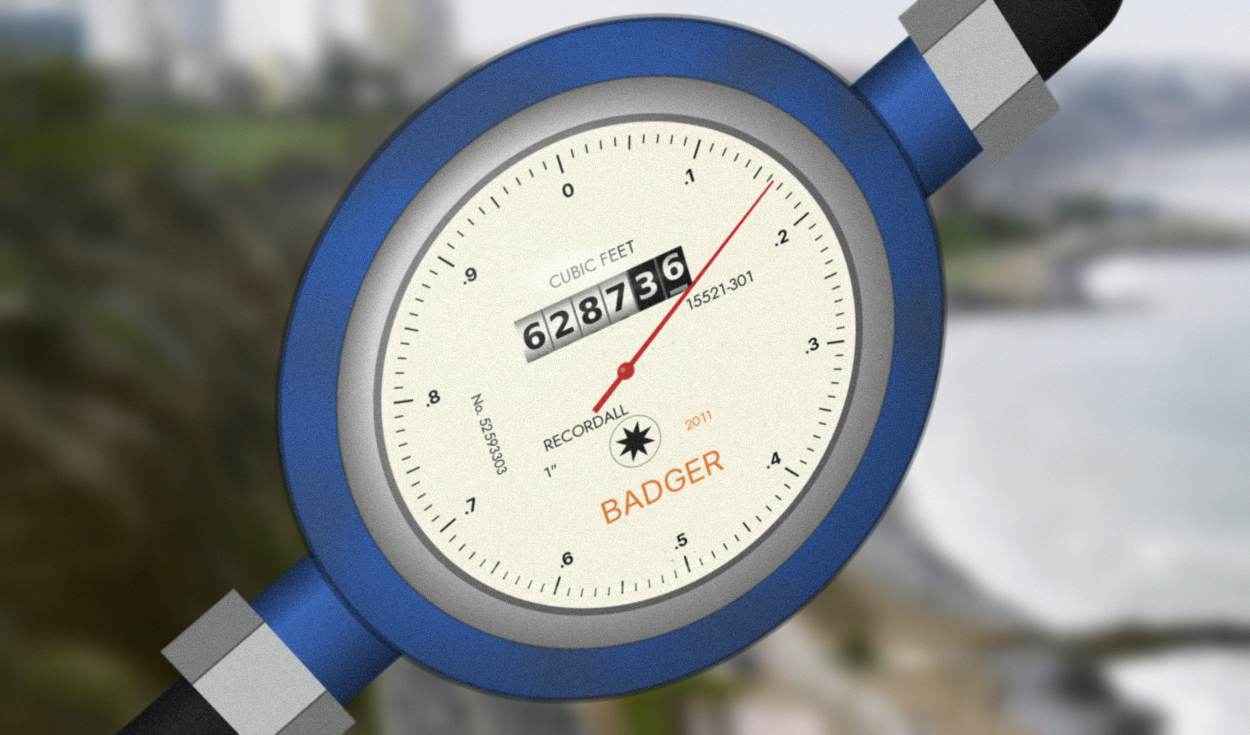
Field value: 628736.16 ft³
